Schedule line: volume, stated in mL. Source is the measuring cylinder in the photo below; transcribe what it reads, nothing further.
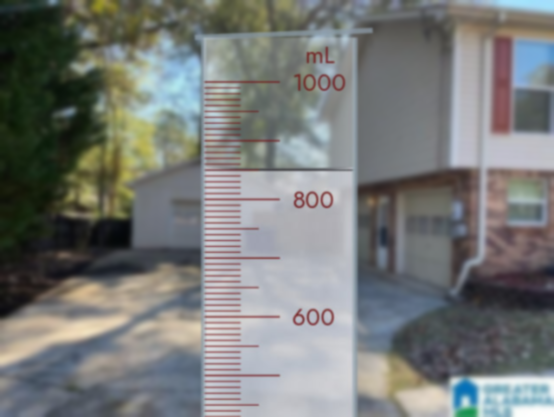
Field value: 850 mL
